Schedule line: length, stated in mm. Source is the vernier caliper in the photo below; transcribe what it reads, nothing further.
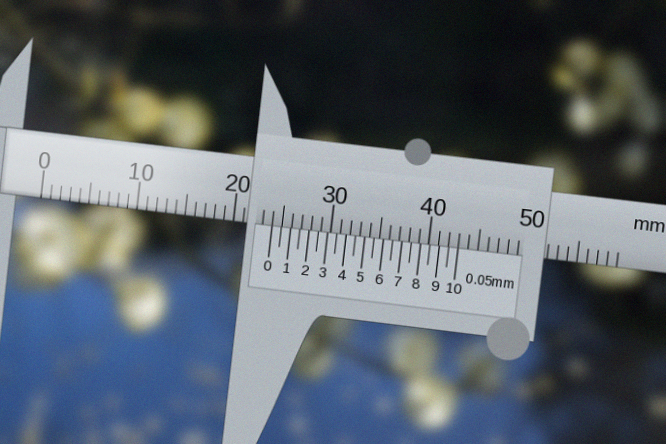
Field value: 24.0 mm
